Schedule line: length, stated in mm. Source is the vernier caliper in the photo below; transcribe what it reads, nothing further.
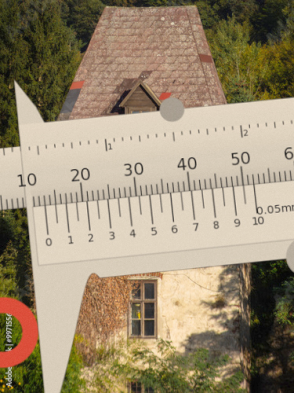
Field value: 13.0 mm
